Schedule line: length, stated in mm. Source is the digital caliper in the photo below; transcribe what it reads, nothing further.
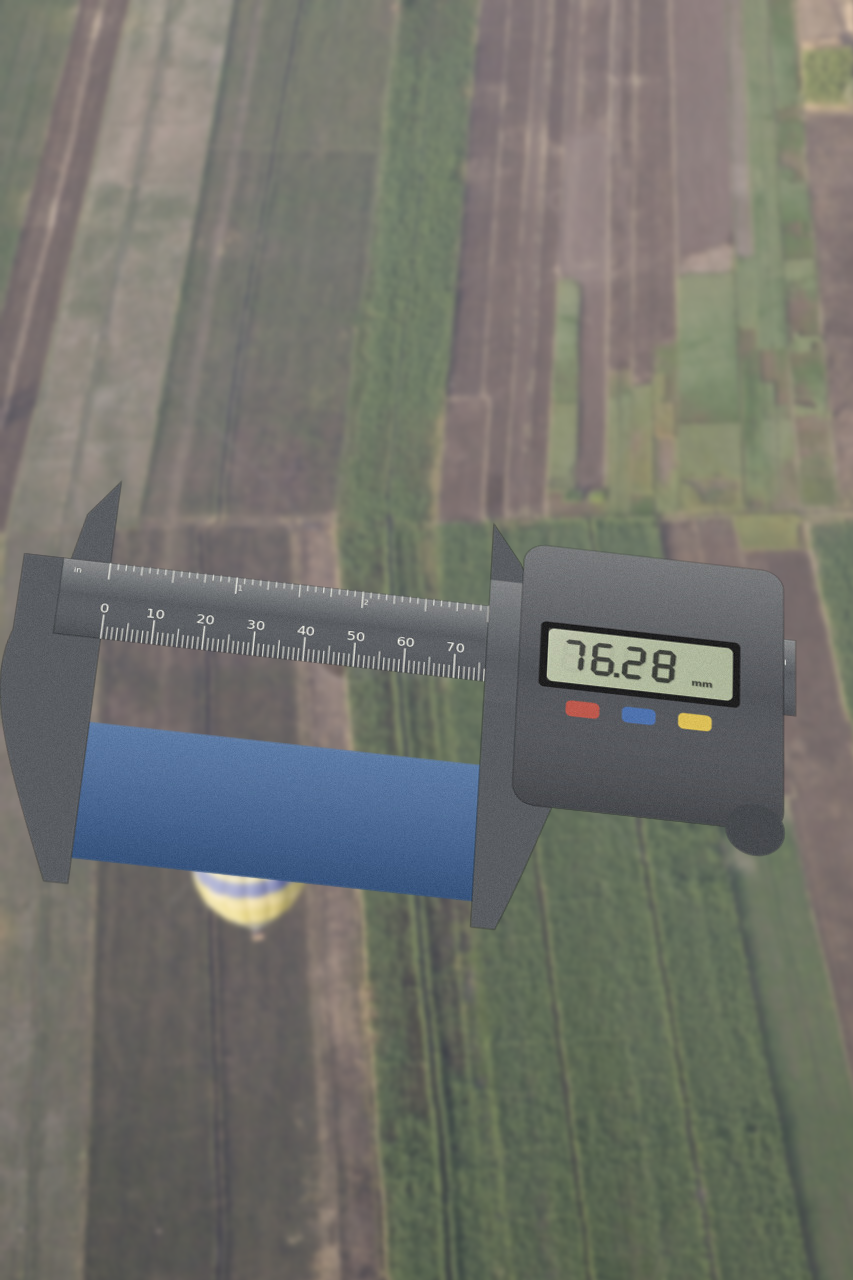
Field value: 76.28 mm
